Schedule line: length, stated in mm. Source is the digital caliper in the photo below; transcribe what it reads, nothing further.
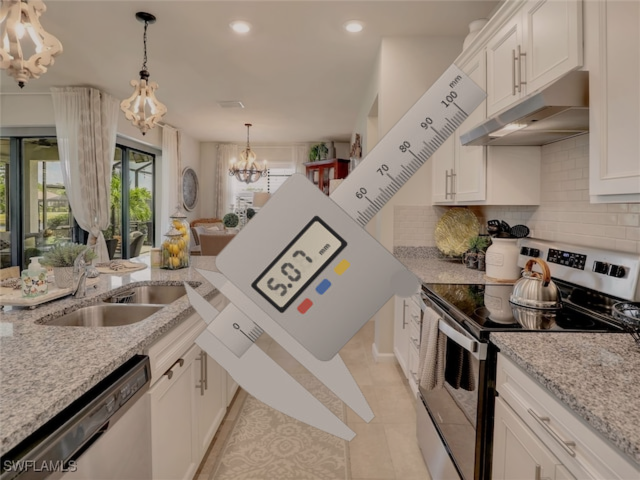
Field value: 5.07 mm
